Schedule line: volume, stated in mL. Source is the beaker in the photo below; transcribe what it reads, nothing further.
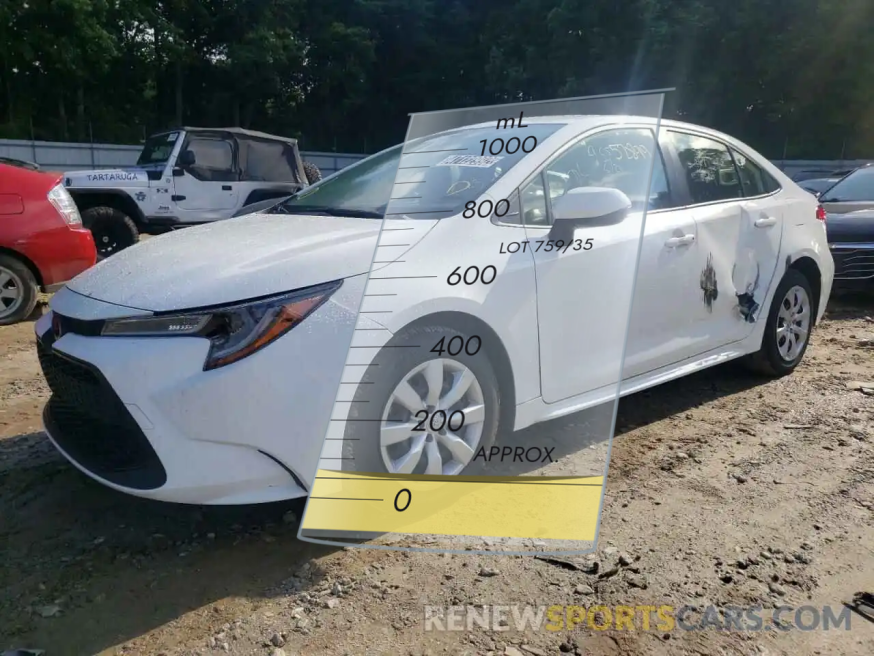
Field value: 50 mL
